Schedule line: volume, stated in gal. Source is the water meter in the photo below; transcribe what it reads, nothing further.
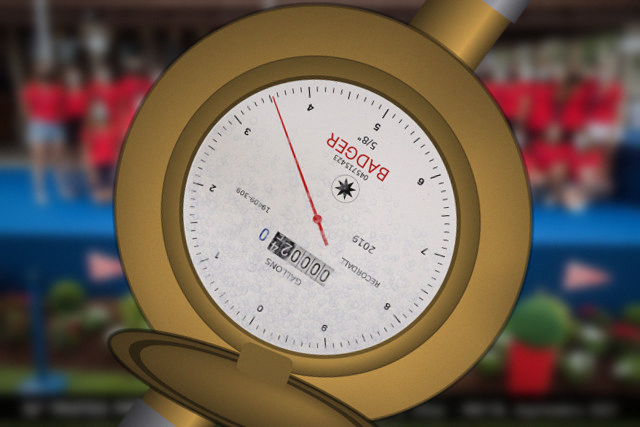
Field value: 243.5 gal
